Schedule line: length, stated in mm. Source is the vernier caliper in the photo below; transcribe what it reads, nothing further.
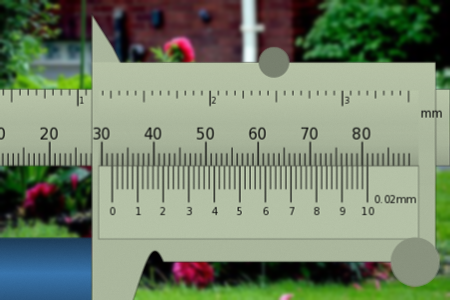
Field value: 32.0 mm
